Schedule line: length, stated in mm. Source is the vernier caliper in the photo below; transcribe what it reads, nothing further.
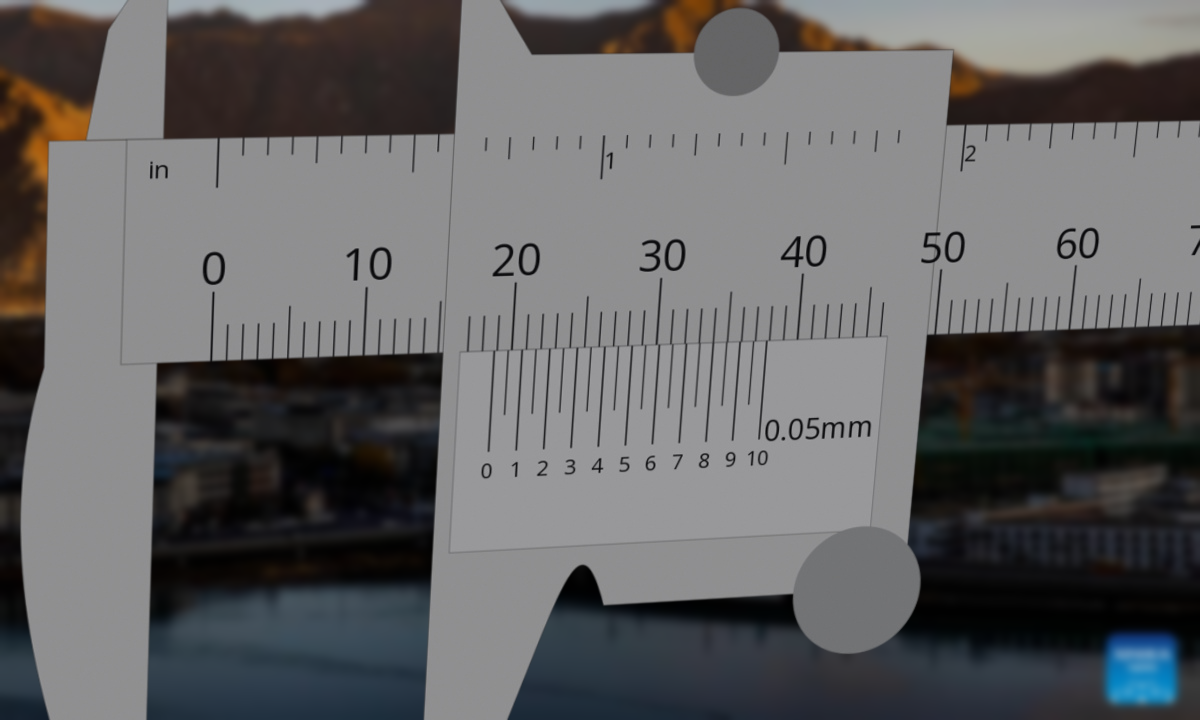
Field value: 18.8 mm
